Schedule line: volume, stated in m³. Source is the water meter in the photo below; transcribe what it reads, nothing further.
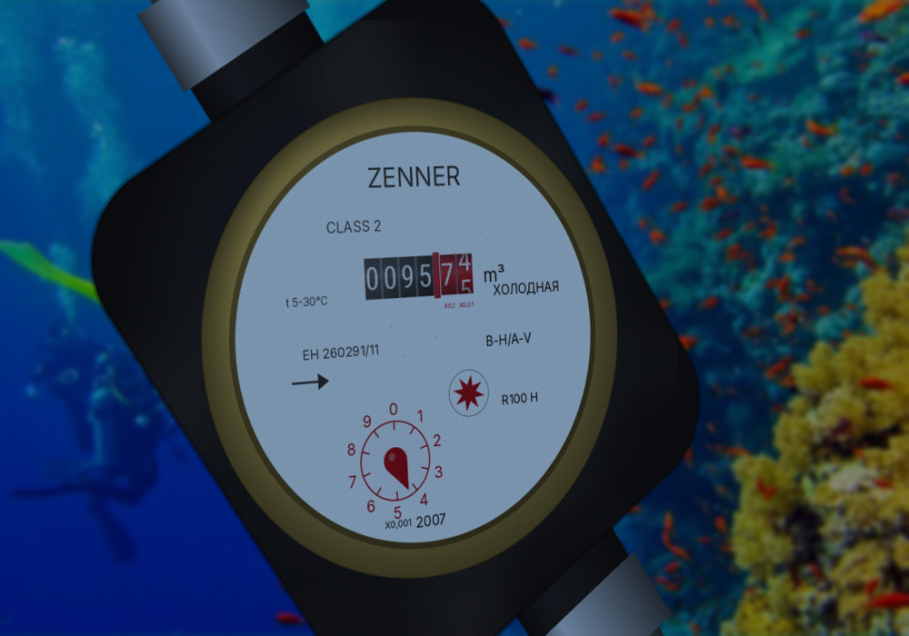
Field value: 95.744 m³
